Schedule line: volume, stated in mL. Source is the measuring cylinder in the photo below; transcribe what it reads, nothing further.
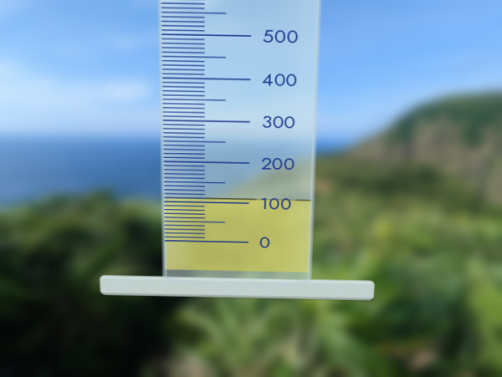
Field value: 110 mL
